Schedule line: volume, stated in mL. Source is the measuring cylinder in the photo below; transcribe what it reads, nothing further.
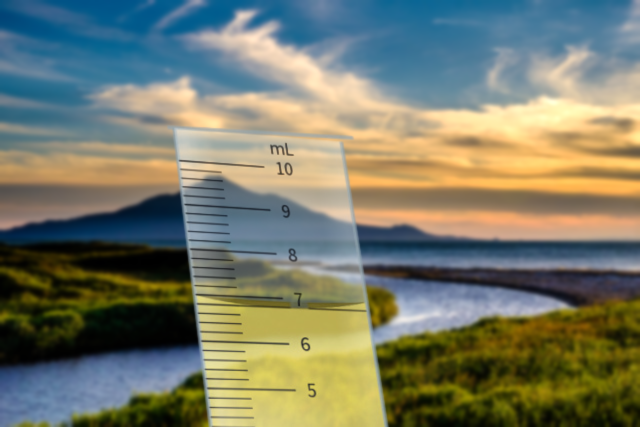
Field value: 6.8 mL
